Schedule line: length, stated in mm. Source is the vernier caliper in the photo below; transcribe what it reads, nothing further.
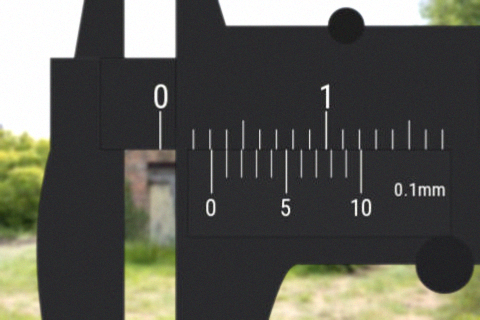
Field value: 3.1 mm
